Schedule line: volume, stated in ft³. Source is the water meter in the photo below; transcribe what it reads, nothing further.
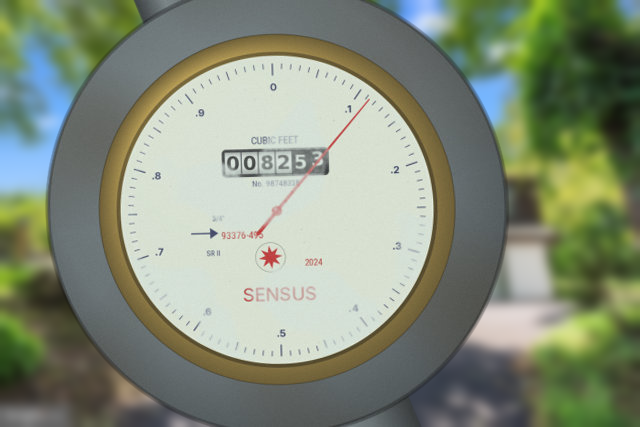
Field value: 8253.11 ft³
